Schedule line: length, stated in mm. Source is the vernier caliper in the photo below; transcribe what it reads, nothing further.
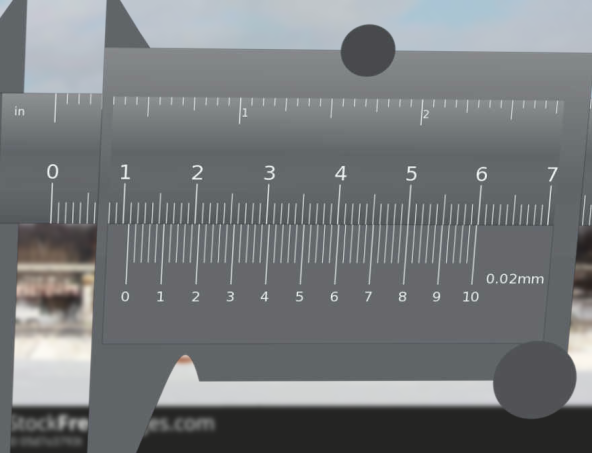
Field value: 10.8 mm
